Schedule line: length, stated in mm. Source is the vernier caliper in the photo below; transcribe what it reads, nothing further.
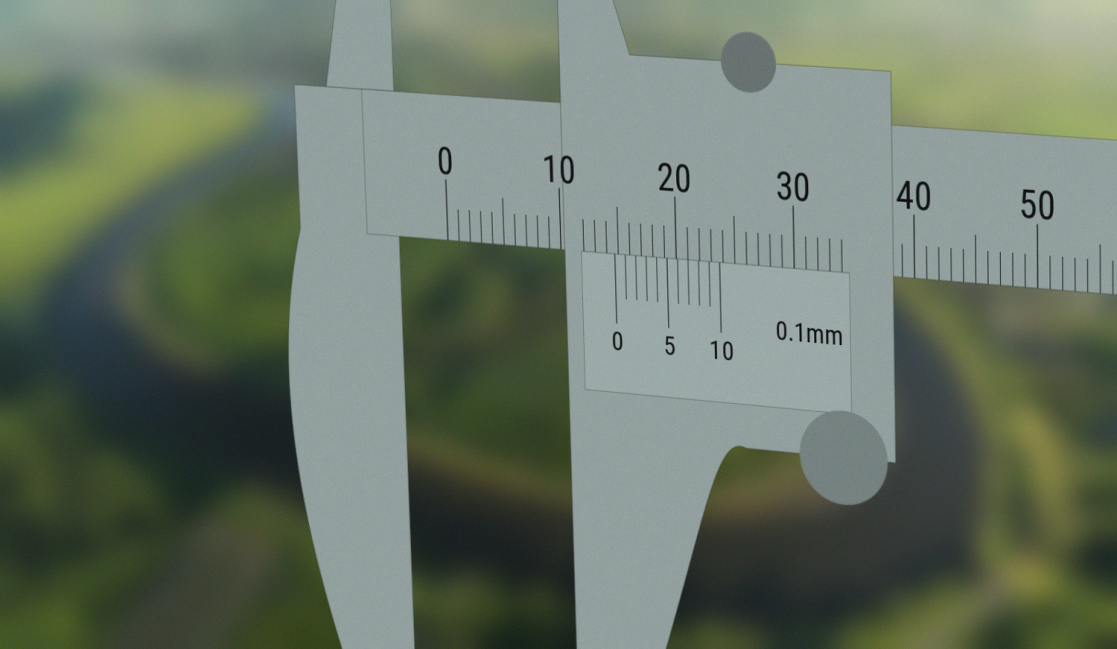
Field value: 14.7 mm
